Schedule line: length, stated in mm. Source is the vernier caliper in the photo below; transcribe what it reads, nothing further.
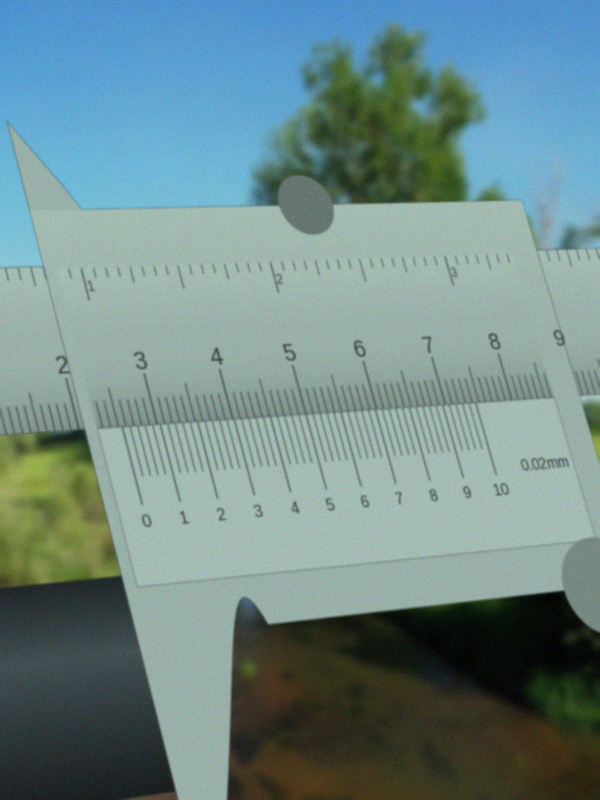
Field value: 25.5 mm
